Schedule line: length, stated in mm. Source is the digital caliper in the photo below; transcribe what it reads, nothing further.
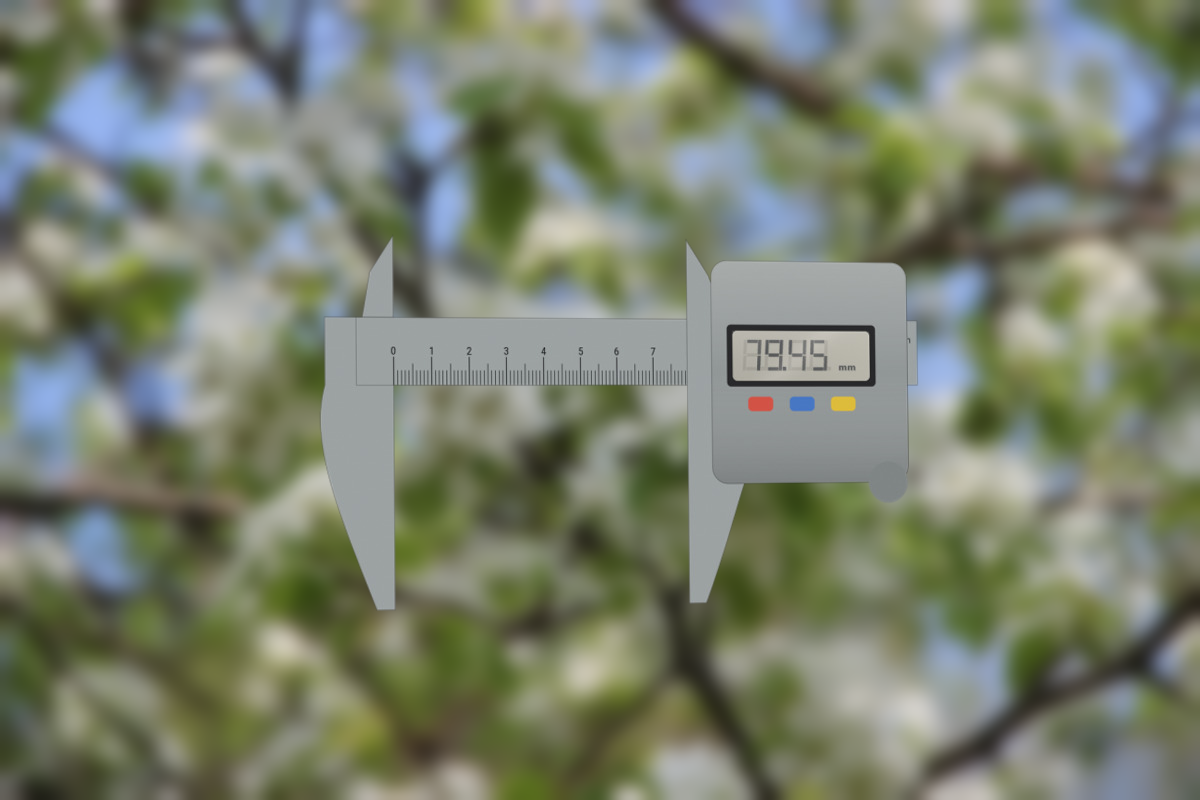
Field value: 79.45 mm
